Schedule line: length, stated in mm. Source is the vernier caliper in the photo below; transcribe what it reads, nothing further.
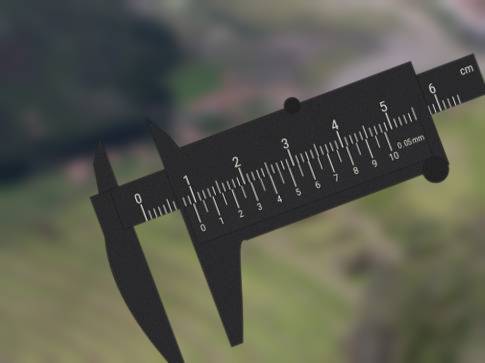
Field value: 9.5 mm
